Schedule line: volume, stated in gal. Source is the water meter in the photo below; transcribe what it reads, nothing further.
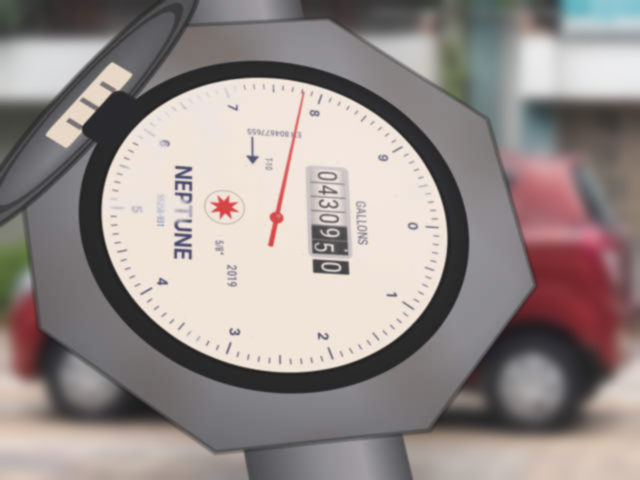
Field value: 430947.8 gal
